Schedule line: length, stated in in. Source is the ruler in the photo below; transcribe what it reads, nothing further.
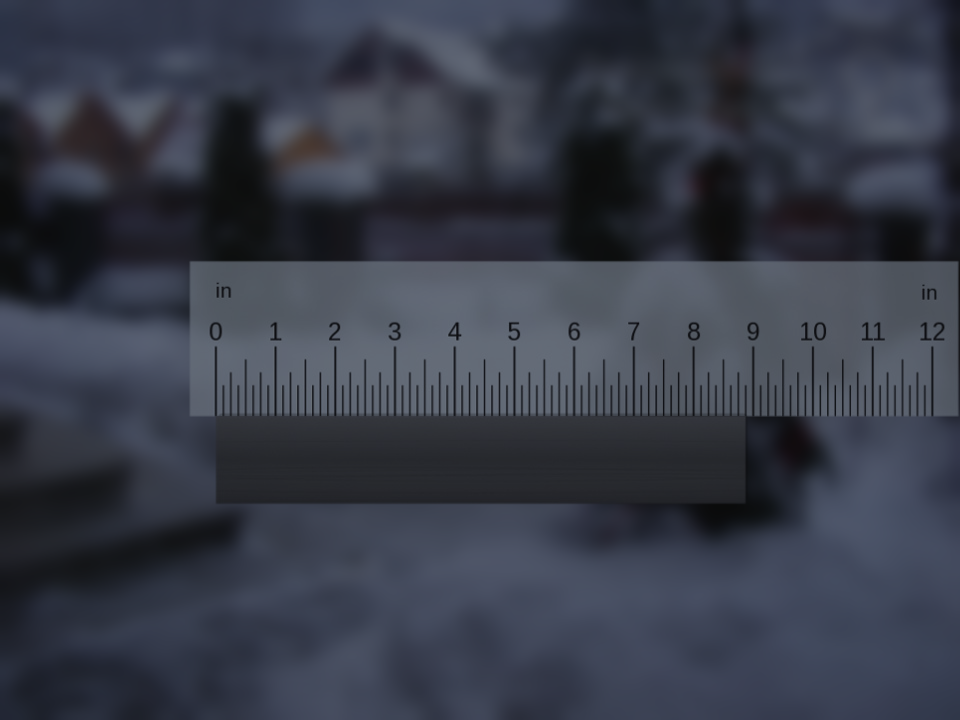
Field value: 8.875 in
